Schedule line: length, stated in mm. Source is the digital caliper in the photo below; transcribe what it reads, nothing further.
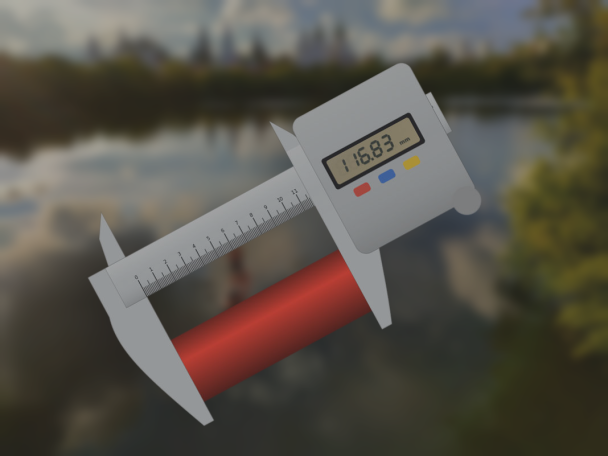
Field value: 116.83 mm
